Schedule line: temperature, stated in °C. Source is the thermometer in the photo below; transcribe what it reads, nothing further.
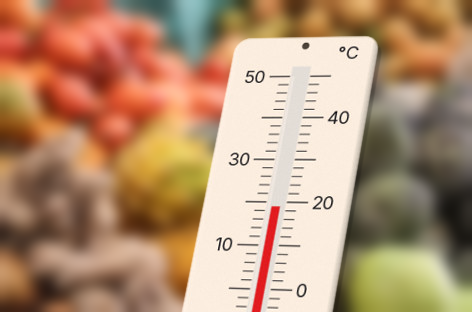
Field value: 19 °C
